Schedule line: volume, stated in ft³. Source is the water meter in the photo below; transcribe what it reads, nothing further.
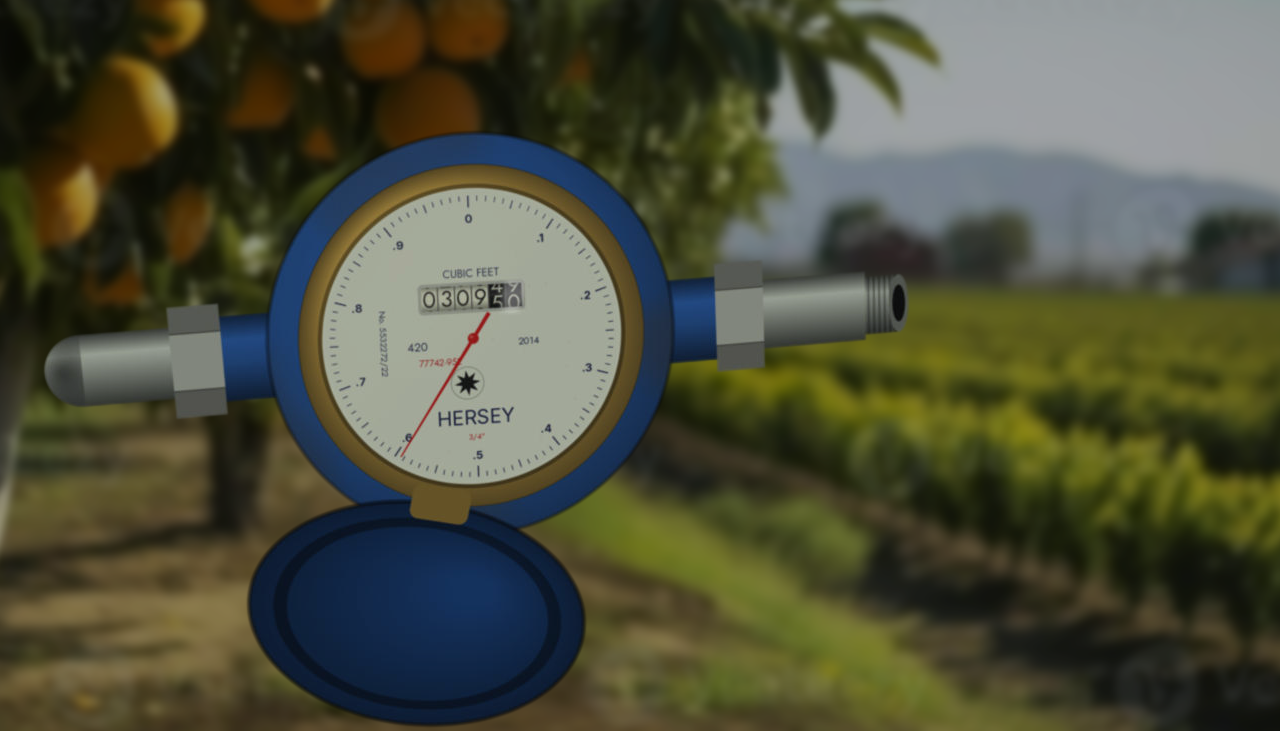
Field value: 30949.59 ft³
